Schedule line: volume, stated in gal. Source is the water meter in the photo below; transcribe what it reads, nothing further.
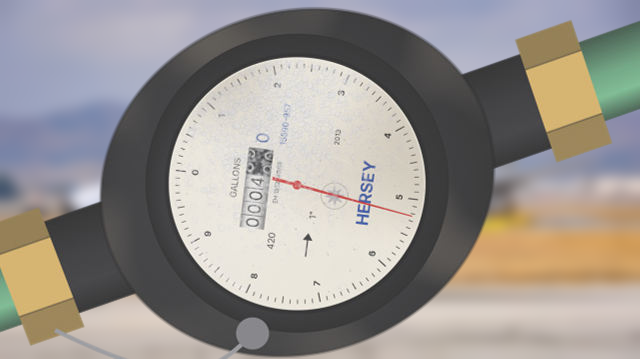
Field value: 4895.2 gal
